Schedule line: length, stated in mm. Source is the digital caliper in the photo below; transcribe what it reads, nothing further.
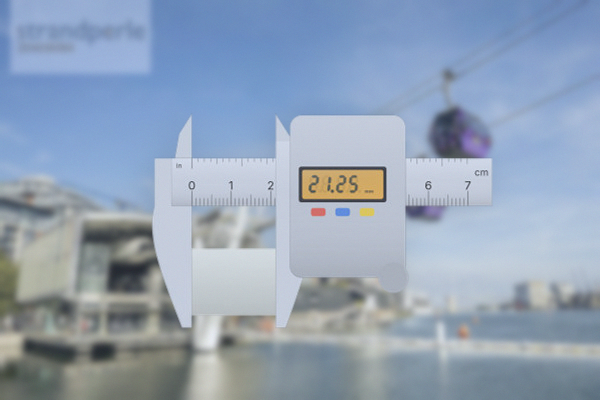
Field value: 21.25 mm
